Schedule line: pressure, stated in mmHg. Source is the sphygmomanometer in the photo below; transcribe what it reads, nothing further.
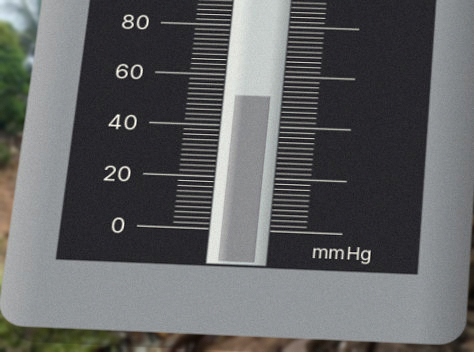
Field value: 52 mmHg
